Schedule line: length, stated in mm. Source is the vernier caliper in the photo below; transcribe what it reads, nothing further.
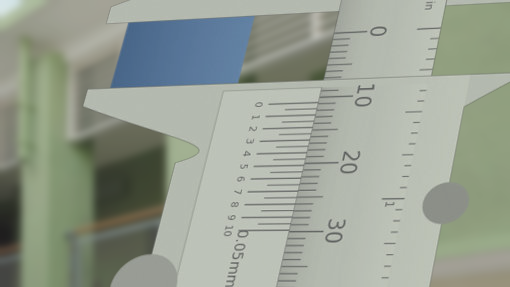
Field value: 10.8 mm
